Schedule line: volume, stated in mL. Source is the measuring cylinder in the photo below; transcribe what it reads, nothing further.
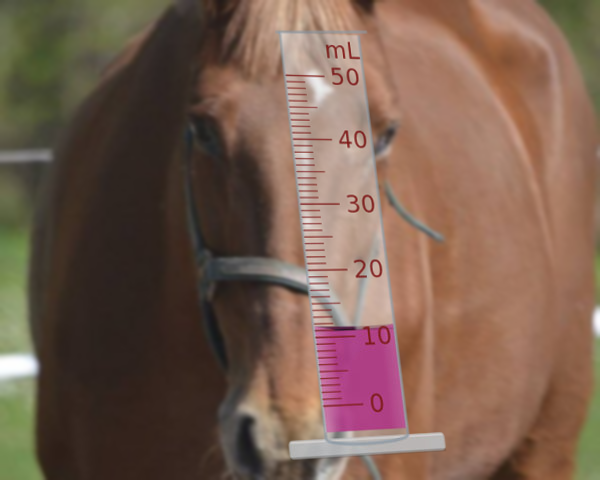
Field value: 11 mL
